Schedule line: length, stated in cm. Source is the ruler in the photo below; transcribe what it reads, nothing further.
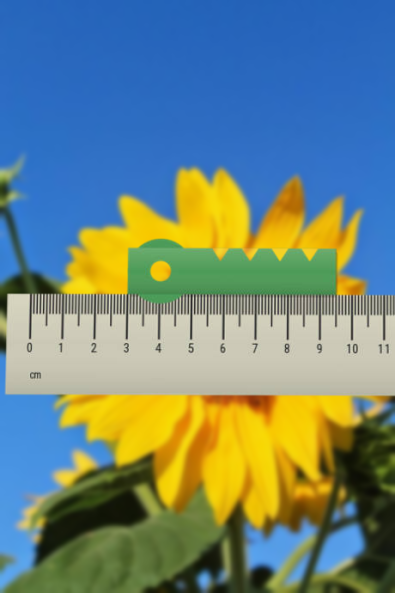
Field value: 6.5 cm
